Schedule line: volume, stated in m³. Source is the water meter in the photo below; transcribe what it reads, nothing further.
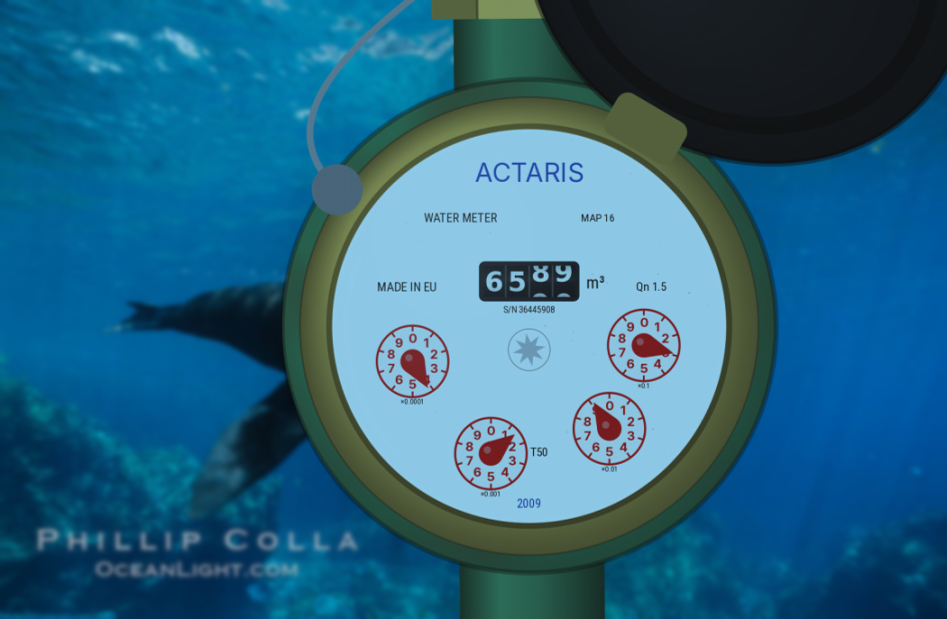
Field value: 6589.2914 m³
